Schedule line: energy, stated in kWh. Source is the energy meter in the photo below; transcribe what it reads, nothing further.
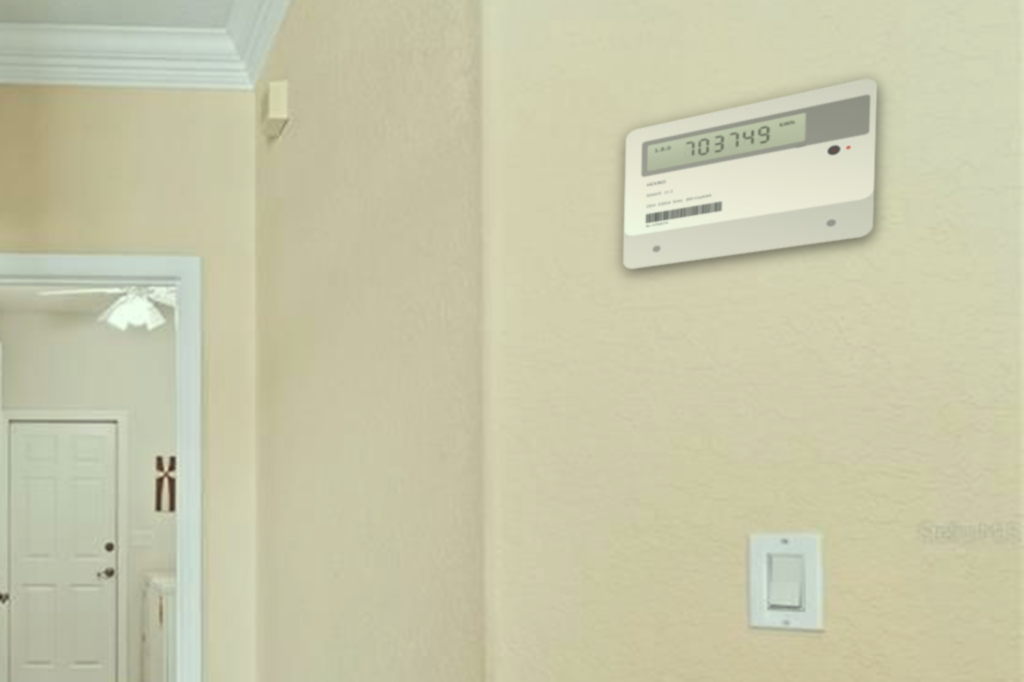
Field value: 703749 kWh
